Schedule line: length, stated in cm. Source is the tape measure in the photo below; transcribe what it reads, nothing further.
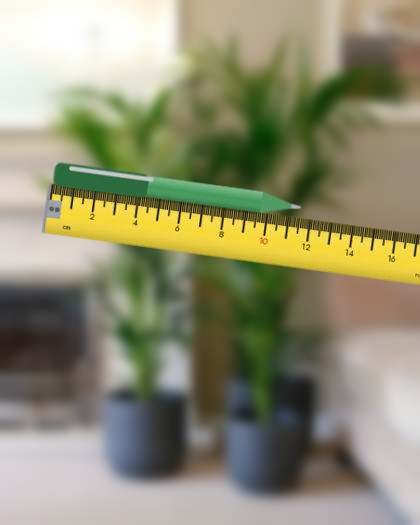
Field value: 11.5 cm
